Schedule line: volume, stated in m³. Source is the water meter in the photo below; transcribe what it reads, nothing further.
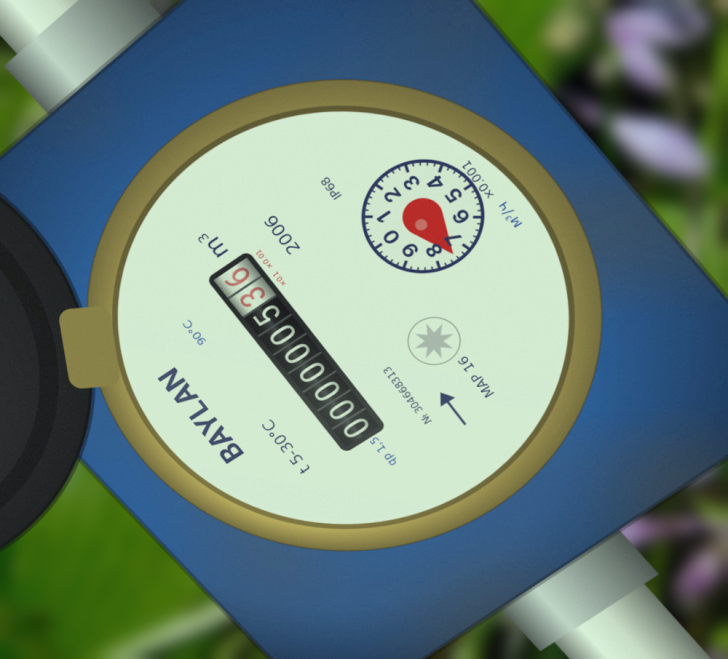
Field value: 5.367 m³
